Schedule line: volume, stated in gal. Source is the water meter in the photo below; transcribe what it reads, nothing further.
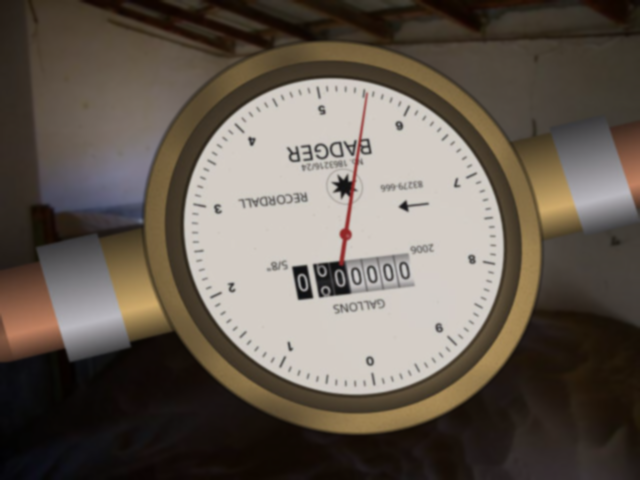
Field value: 85.5 gal
